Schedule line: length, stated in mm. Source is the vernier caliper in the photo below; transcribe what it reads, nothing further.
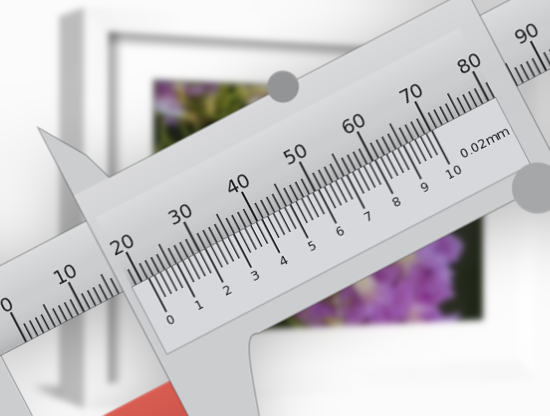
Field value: 21.2 mm
